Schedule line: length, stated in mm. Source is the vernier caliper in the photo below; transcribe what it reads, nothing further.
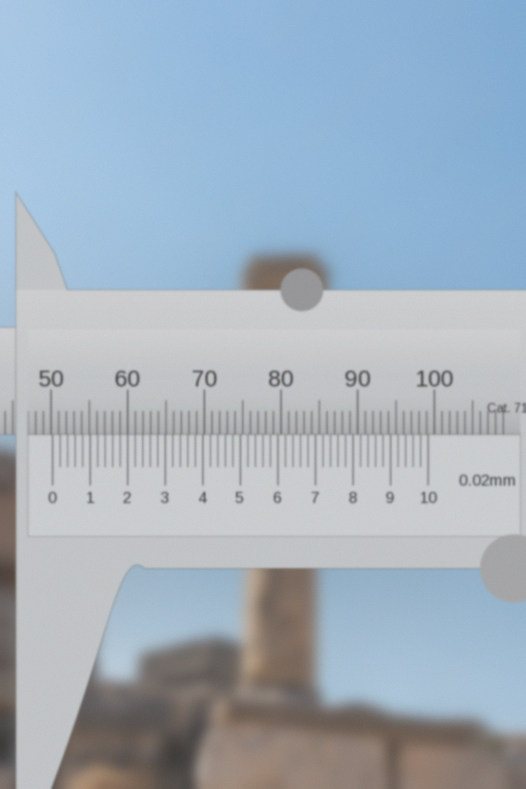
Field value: 50.2 mm
